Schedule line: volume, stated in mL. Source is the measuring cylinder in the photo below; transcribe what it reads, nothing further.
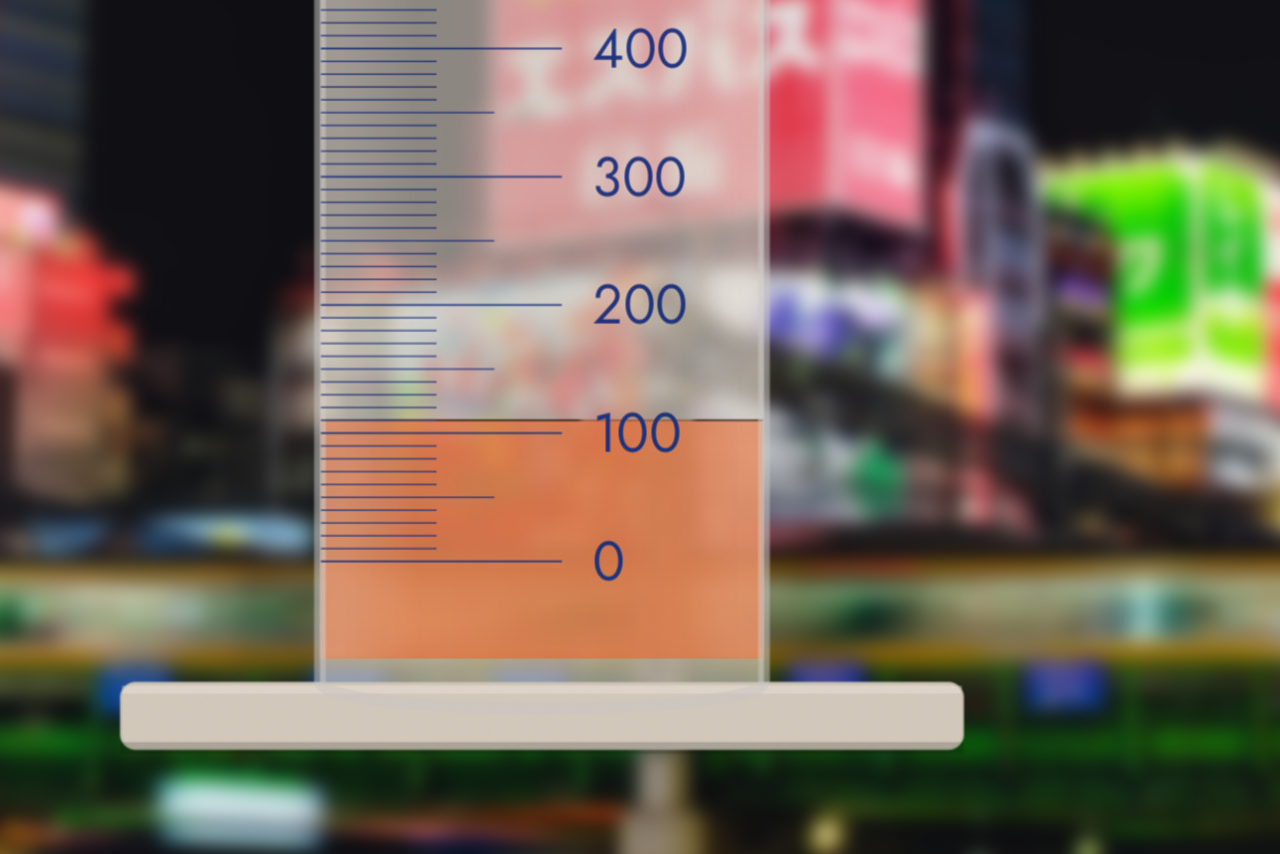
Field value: 110 mL
